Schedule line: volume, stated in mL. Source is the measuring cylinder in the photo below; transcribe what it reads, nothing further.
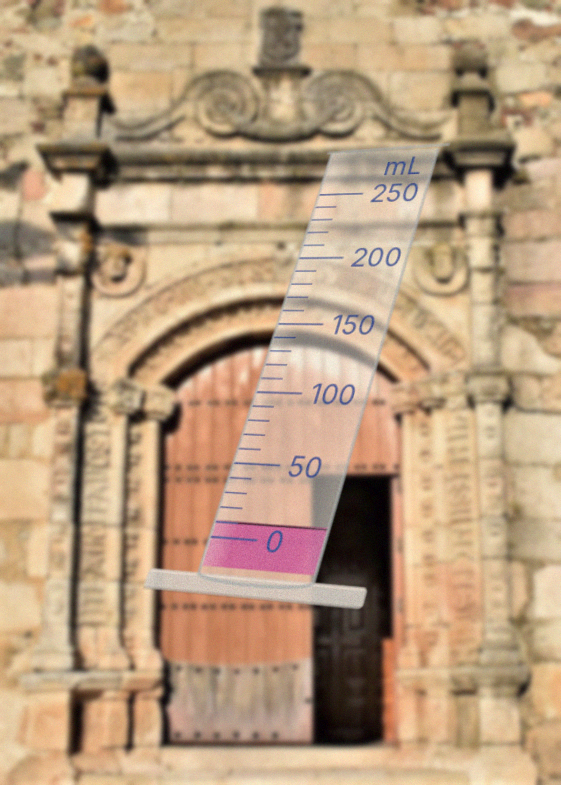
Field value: 10 mL
